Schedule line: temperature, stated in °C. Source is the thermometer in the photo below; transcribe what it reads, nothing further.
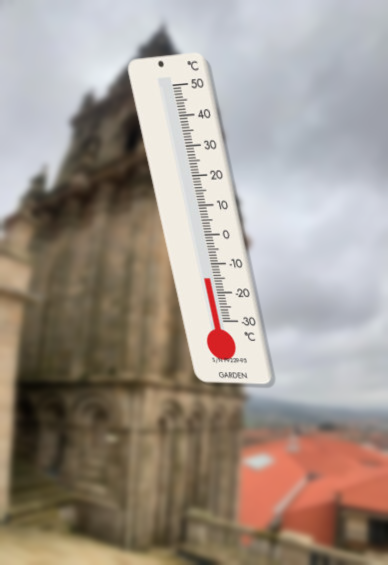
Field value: -15 °C
